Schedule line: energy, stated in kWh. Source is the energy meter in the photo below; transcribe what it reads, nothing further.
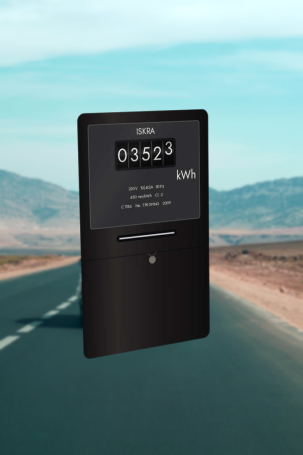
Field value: 3523 kWh
